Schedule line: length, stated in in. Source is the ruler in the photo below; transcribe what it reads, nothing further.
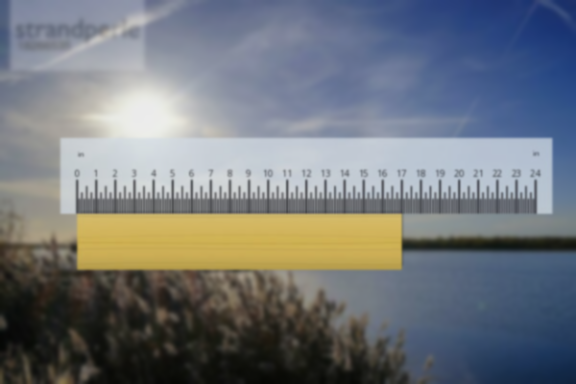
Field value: 17 in
